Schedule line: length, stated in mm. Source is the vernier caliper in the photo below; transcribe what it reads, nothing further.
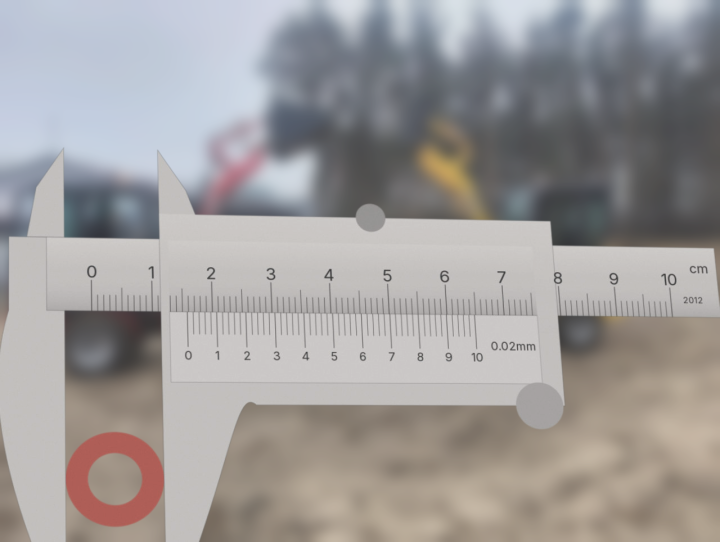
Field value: 15.8 mm
